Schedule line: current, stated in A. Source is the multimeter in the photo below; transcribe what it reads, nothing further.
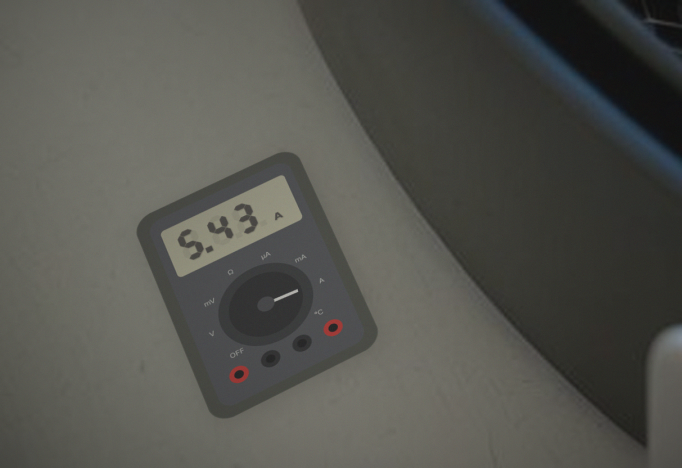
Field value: 5.43 A
